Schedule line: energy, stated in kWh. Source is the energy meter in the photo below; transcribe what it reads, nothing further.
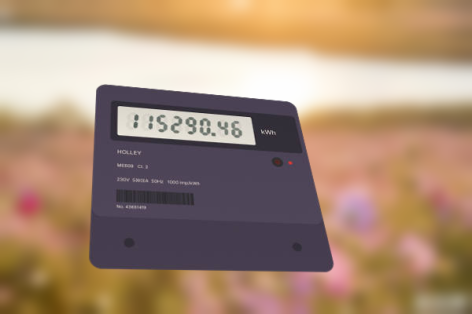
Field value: 115290.46 kWh
